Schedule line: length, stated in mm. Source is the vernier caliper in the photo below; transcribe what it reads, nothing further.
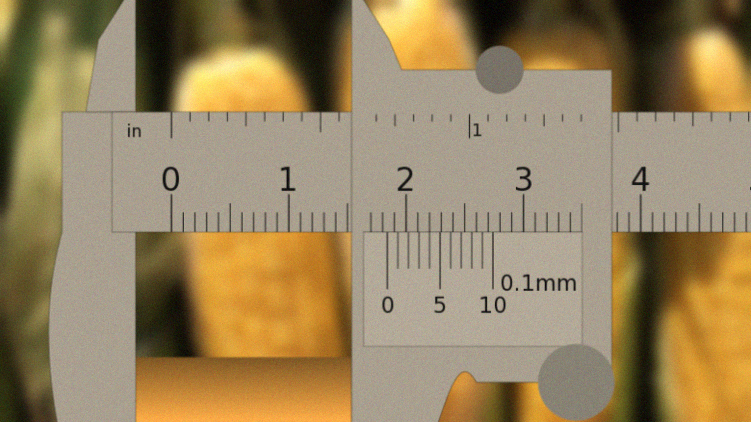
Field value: 18.4 mm
